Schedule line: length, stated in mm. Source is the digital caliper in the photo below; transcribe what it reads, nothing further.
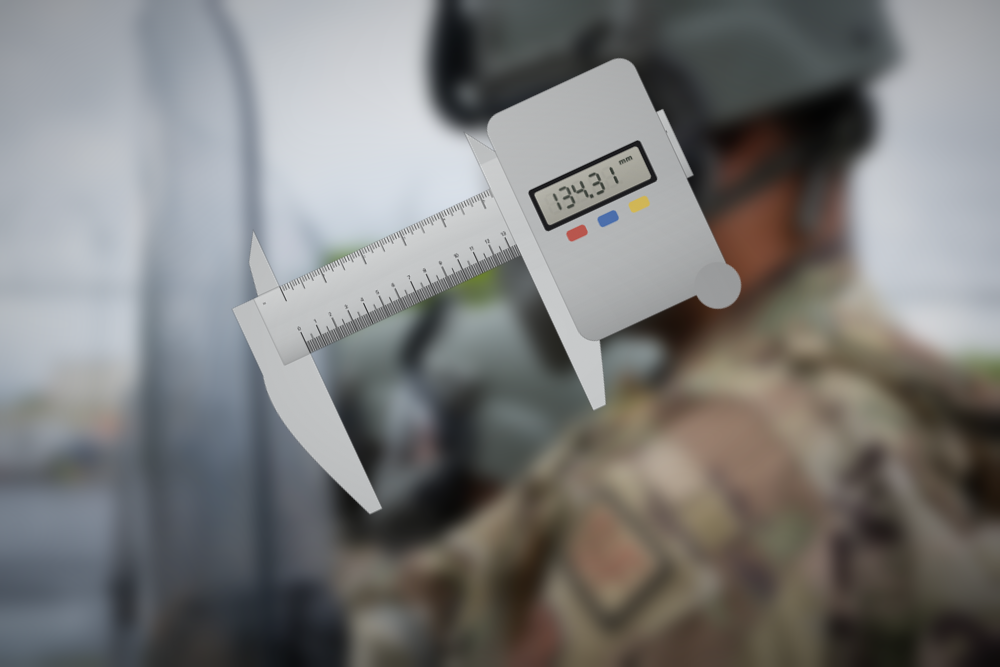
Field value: 134.31 mm
